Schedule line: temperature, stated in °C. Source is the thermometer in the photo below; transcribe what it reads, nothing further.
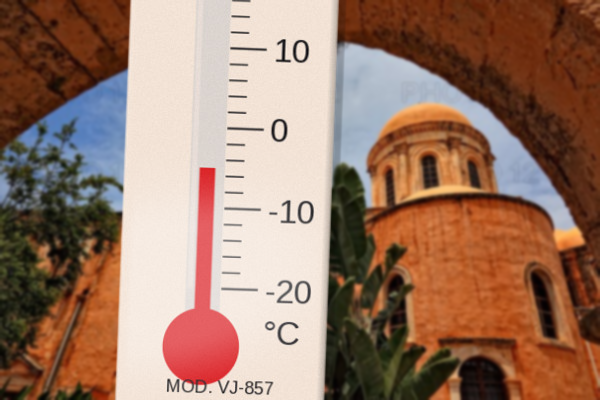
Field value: -5 °C
